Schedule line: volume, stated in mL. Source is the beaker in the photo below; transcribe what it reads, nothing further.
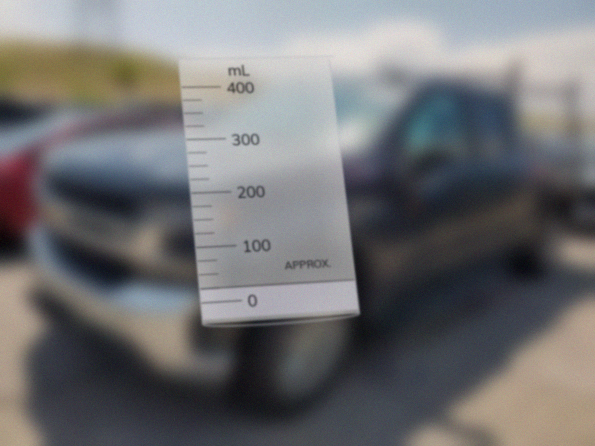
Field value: 25 mL
